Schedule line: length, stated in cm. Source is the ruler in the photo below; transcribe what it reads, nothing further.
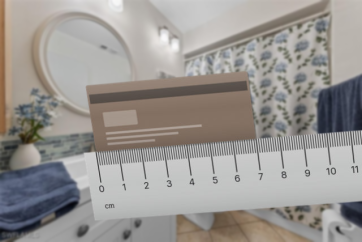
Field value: 7 cm
